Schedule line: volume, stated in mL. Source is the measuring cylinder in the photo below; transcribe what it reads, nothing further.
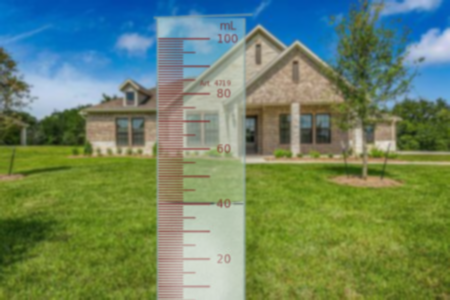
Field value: 40 mL
